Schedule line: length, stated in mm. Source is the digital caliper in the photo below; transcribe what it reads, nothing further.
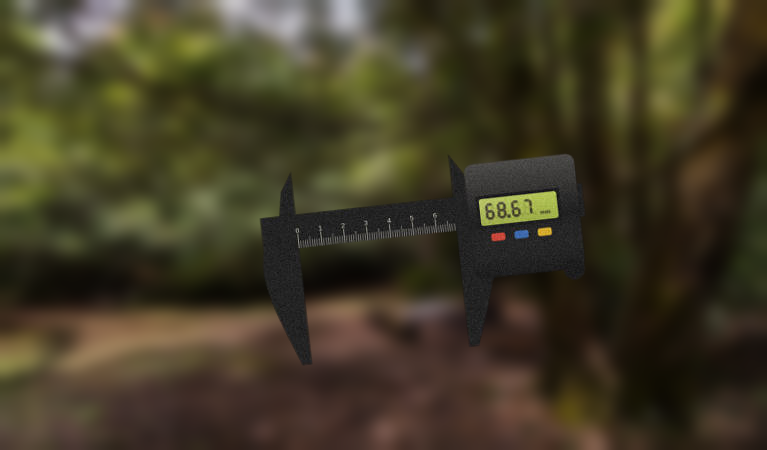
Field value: 68.67 mm
